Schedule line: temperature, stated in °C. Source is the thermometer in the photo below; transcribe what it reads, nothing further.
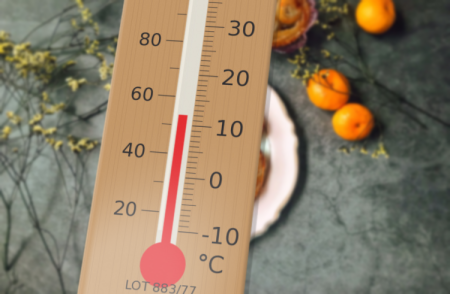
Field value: 12 °C
